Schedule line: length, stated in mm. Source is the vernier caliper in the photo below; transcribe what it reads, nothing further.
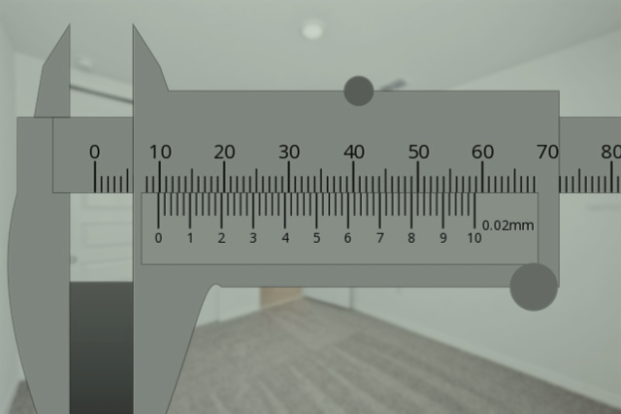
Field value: 9.8 mm
